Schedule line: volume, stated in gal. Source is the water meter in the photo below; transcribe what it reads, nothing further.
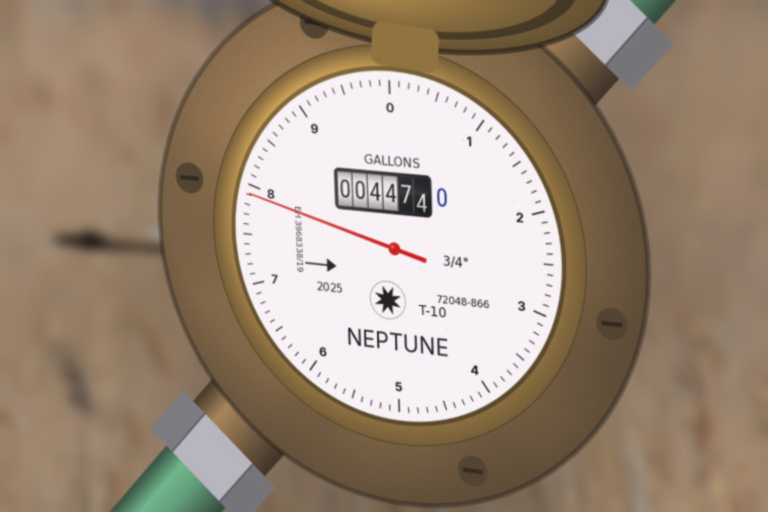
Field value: 44737.9 gal
